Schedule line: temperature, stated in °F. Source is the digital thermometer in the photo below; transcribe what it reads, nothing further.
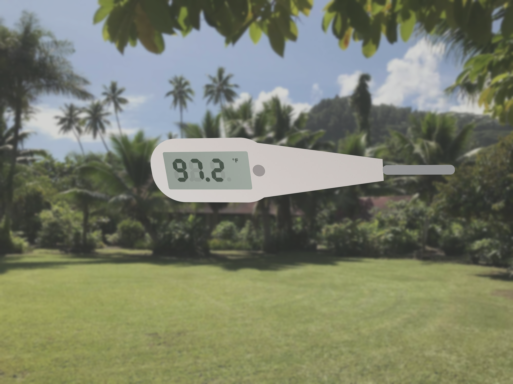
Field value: 97.2 °F
